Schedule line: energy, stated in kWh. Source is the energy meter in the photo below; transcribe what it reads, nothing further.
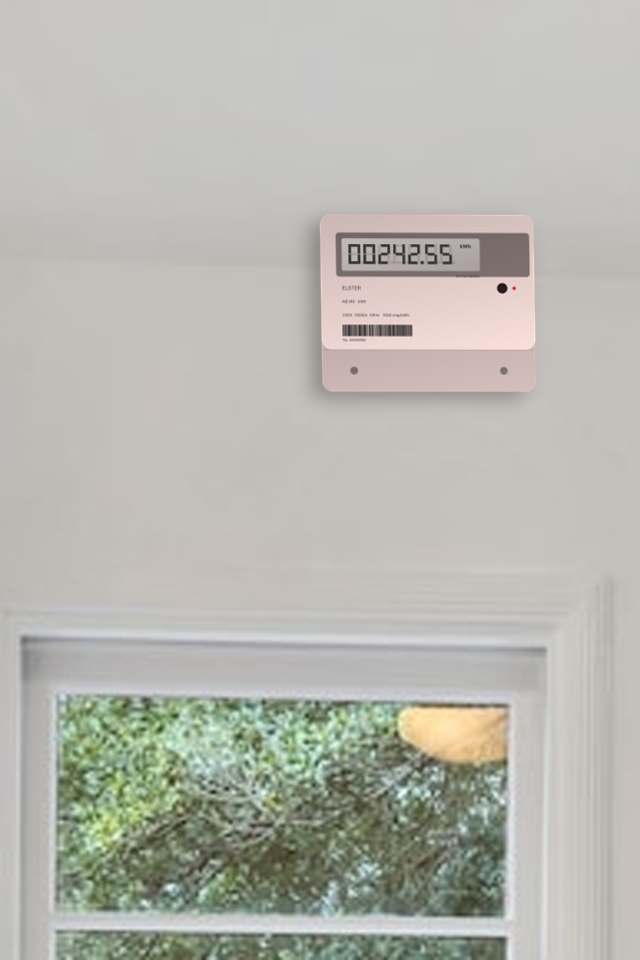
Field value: 242.55 kWh
